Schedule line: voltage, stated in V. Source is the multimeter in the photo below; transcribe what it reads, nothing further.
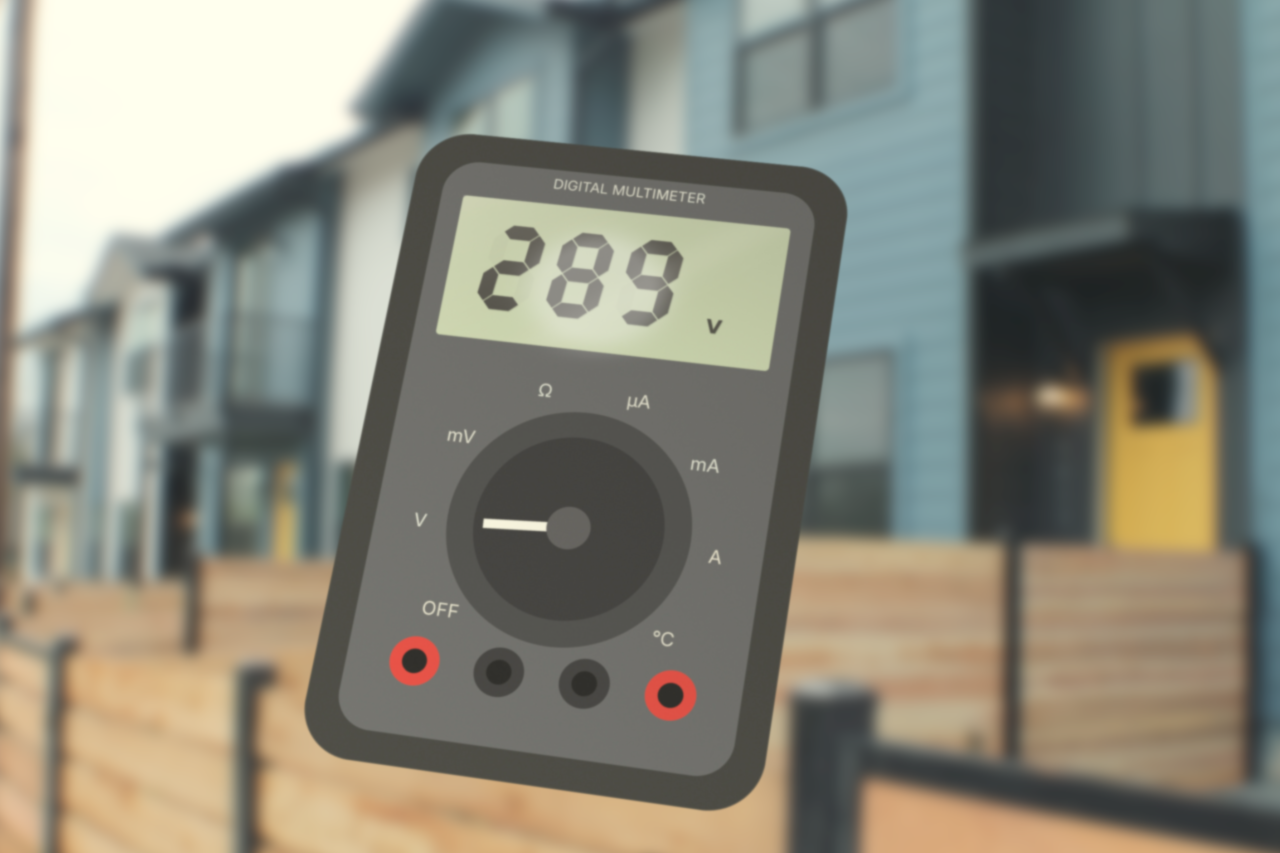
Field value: 289 V
